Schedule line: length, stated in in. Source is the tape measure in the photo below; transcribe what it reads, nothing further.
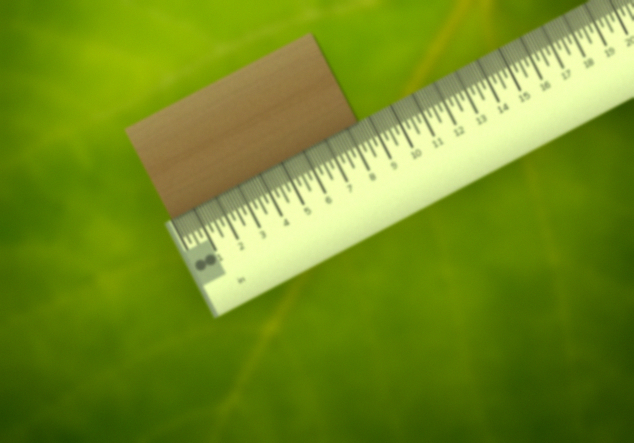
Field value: 8.5 in
